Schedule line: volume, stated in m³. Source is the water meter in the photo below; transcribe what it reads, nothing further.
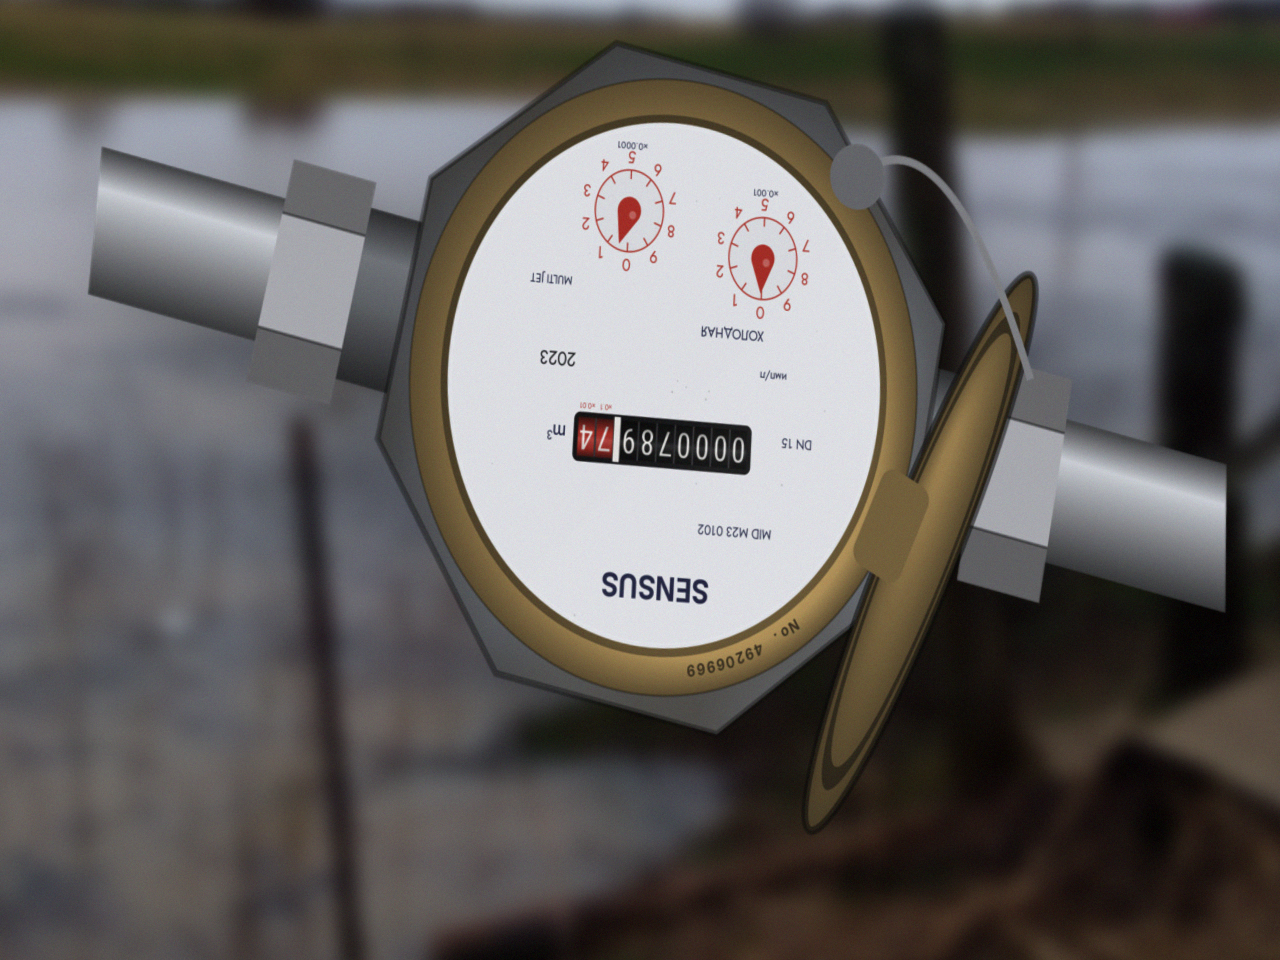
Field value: 789.7400 m³
